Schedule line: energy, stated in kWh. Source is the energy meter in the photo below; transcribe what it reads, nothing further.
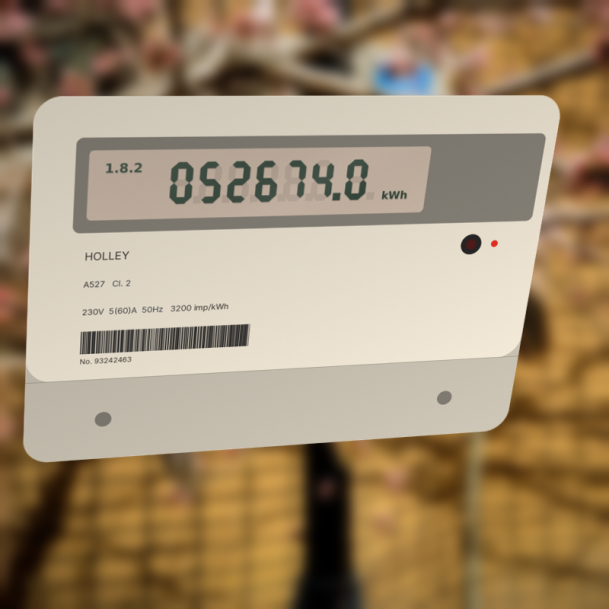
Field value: 52674.0 kWh
